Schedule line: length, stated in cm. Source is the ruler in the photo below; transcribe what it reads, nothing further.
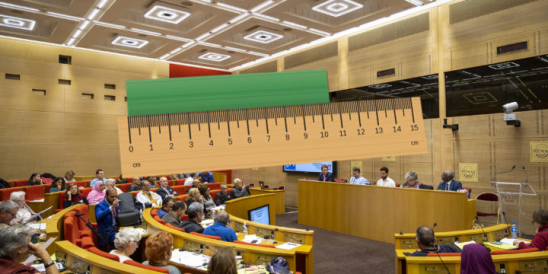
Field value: 10.5 cm
